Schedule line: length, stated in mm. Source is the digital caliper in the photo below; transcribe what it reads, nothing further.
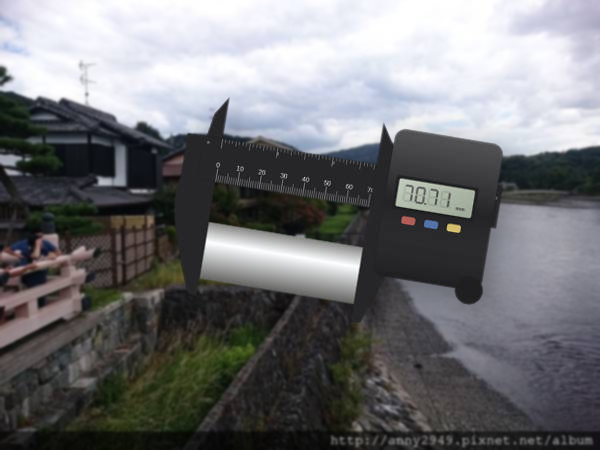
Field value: 70.71 mm
